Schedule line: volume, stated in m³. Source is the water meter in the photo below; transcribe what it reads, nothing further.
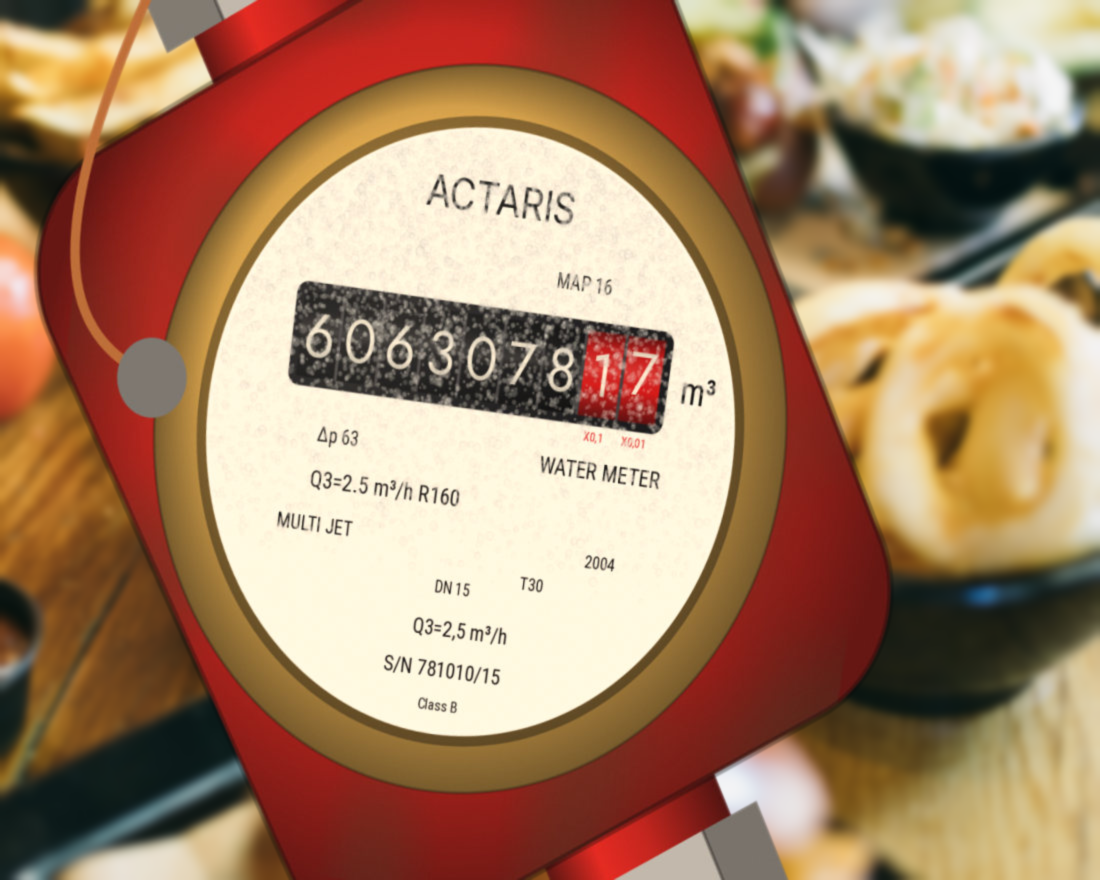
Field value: 6063078.17 m³
